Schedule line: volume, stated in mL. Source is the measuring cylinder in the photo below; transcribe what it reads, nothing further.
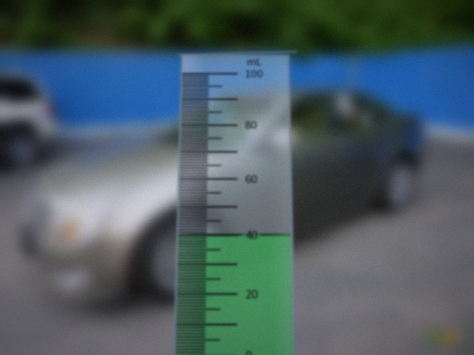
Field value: 40 mL
